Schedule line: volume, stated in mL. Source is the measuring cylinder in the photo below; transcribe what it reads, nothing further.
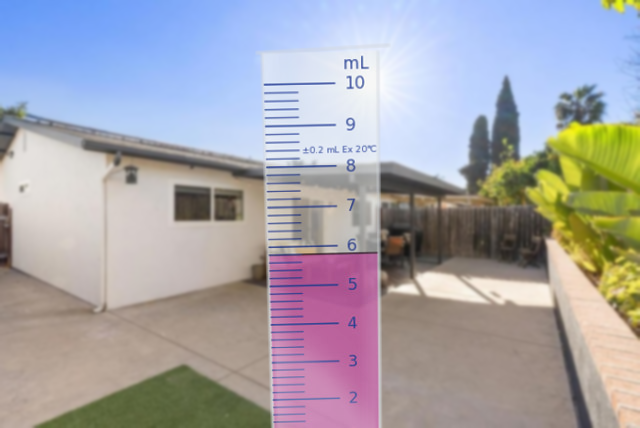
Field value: 5.8 mL
